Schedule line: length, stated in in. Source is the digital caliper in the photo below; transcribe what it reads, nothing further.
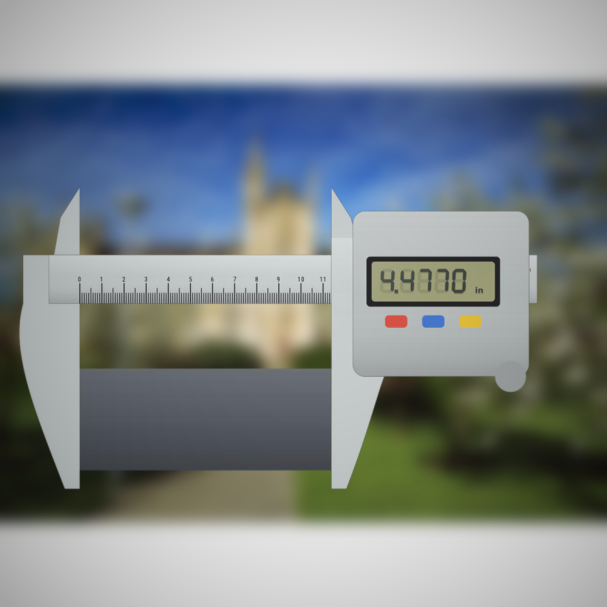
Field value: 4.4770 in
